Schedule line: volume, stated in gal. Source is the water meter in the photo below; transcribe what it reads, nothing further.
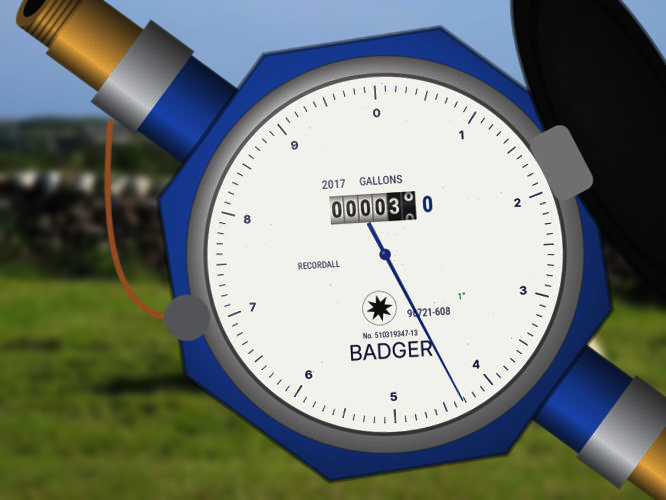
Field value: 384.3 gal
